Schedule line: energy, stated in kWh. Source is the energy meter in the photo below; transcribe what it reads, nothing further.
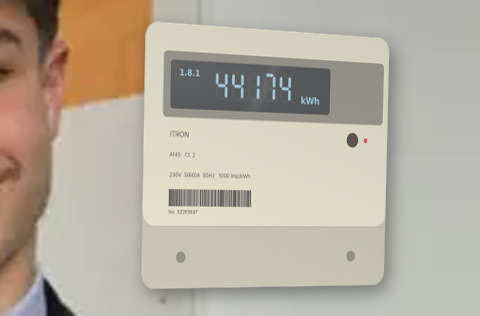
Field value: 44174 kWh
